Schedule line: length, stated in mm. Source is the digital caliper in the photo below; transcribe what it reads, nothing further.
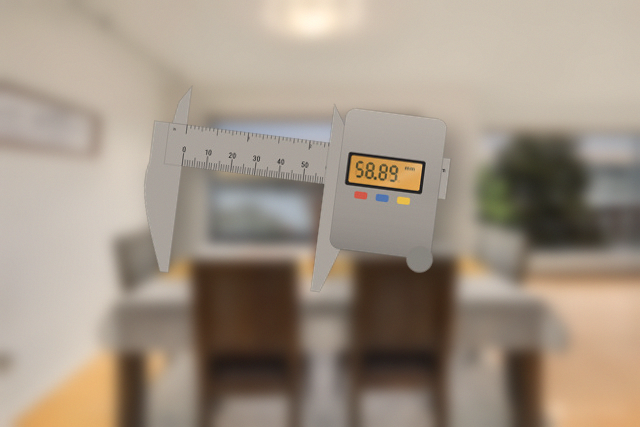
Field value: 58.89 mm
